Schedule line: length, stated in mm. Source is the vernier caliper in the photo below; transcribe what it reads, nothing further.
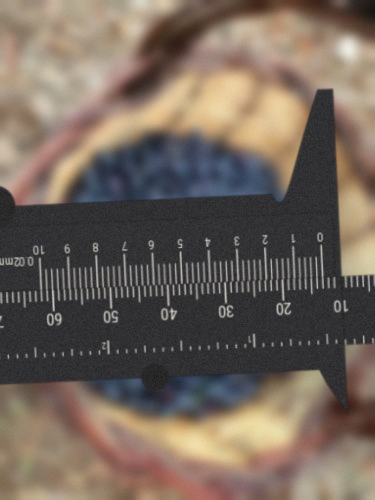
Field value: 13.0 mm
